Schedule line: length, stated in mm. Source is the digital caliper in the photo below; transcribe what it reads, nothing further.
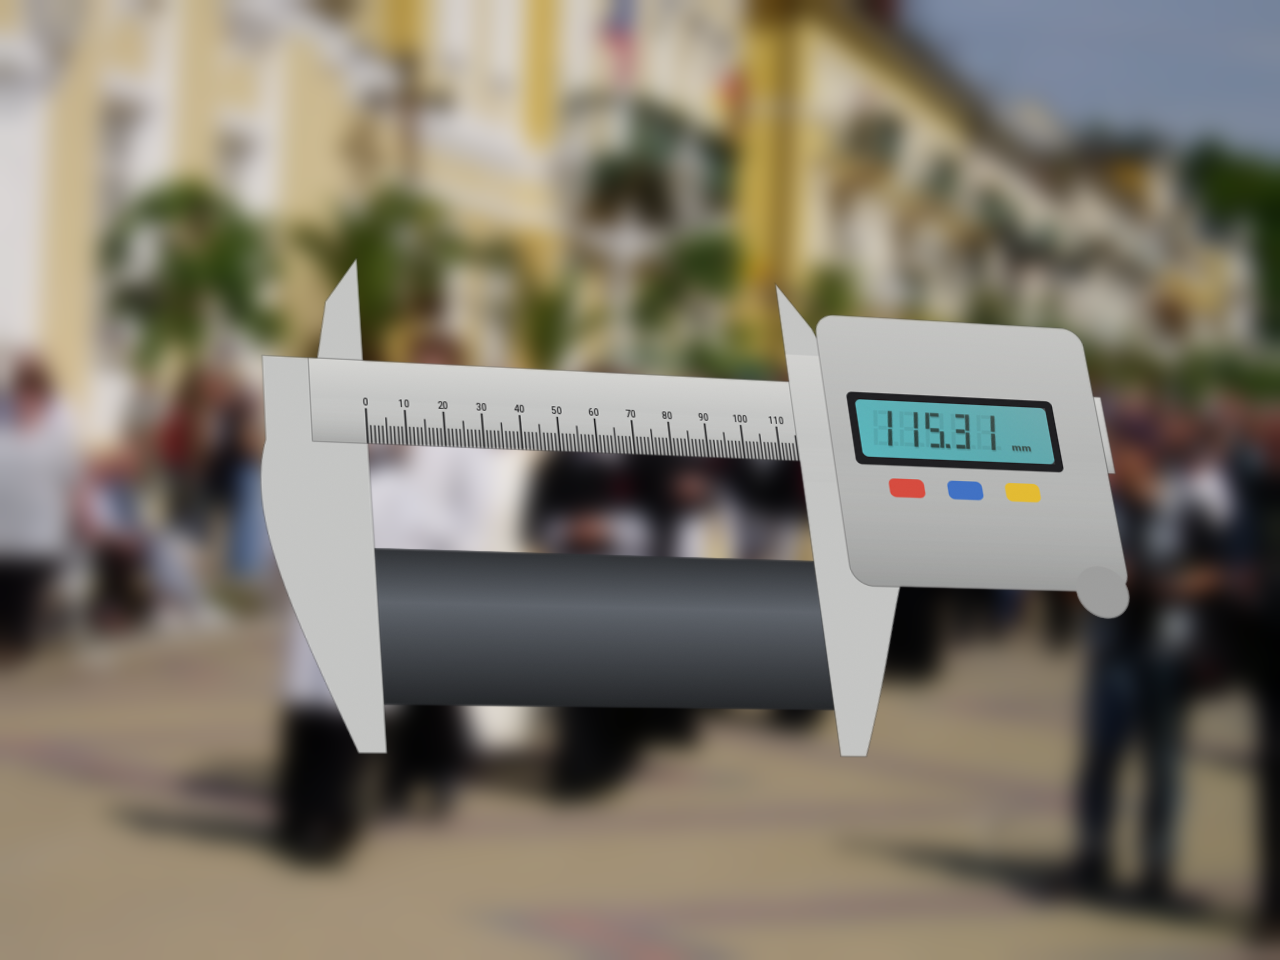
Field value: 115.31 mm
